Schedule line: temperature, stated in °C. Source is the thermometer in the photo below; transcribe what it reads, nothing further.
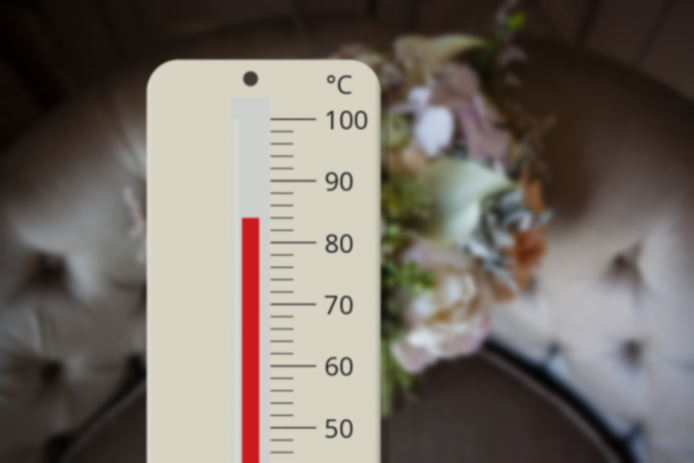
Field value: 84 °C
